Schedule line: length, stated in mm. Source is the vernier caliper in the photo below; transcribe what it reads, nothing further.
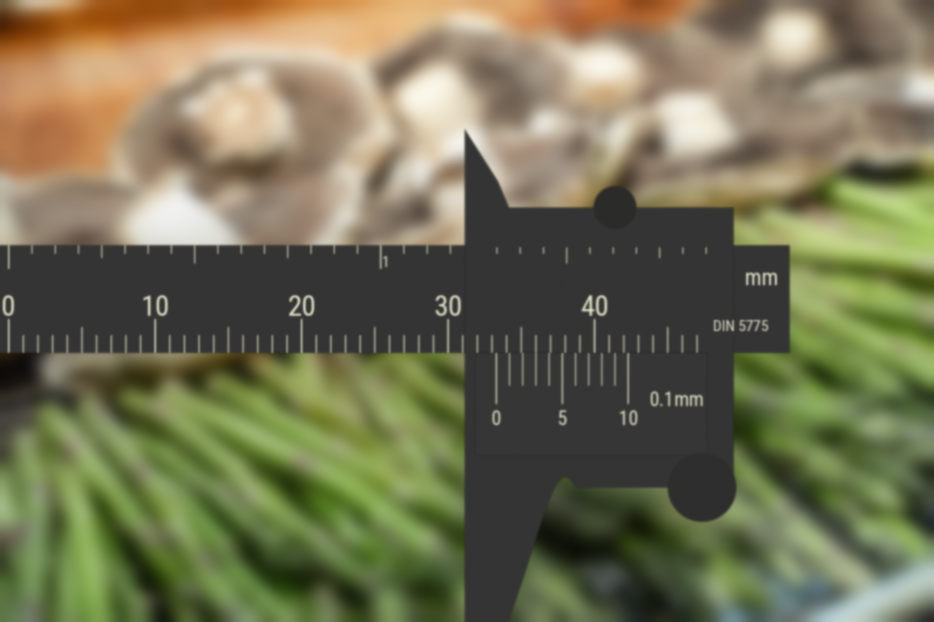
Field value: 33.3 mm
